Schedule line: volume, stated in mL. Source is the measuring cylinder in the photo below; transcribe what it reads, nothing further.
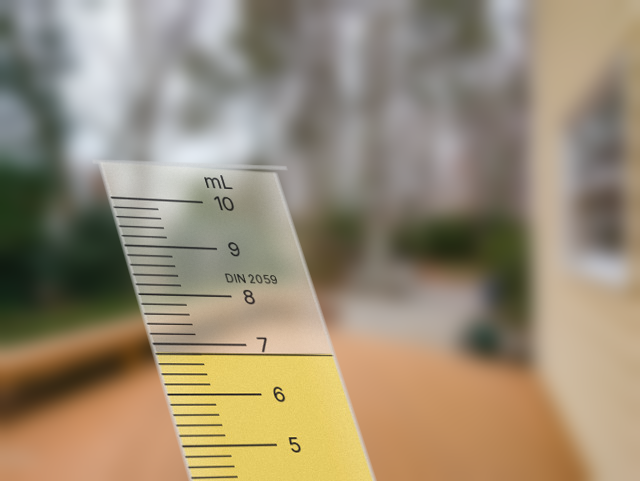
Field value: 6.8 mL
